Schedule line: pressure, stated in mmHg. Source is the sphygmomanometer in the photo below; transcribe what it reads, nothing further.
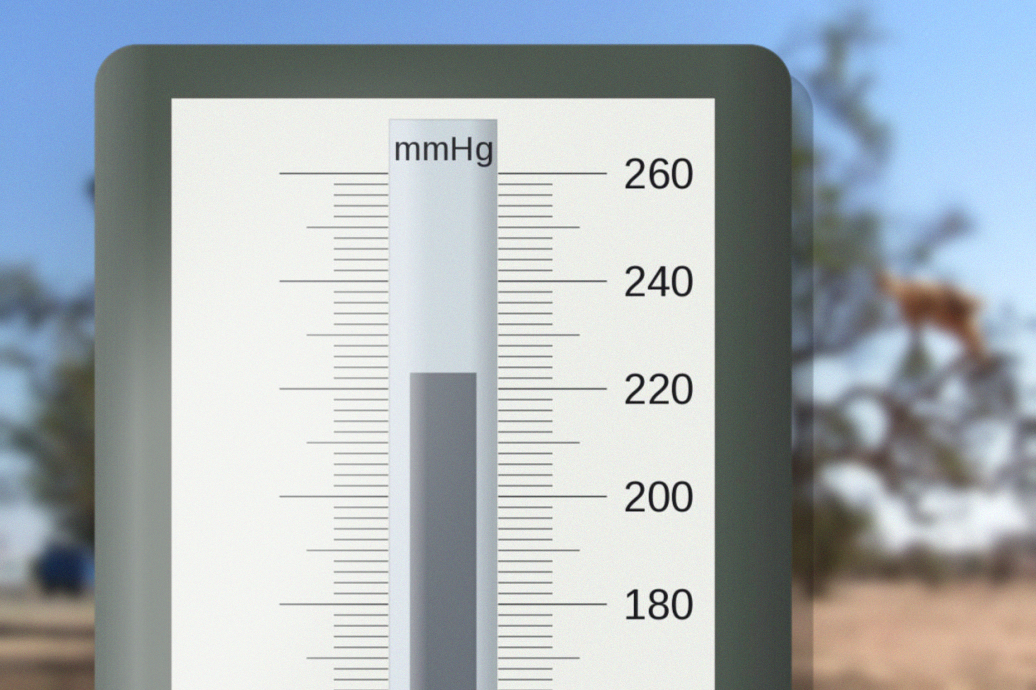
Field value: 223 mmHg
